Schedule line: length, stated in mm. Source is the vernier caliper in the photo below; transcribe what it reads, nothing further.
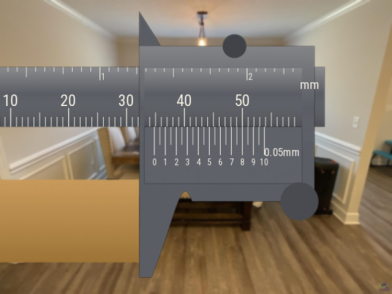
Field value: 34.8 mm
